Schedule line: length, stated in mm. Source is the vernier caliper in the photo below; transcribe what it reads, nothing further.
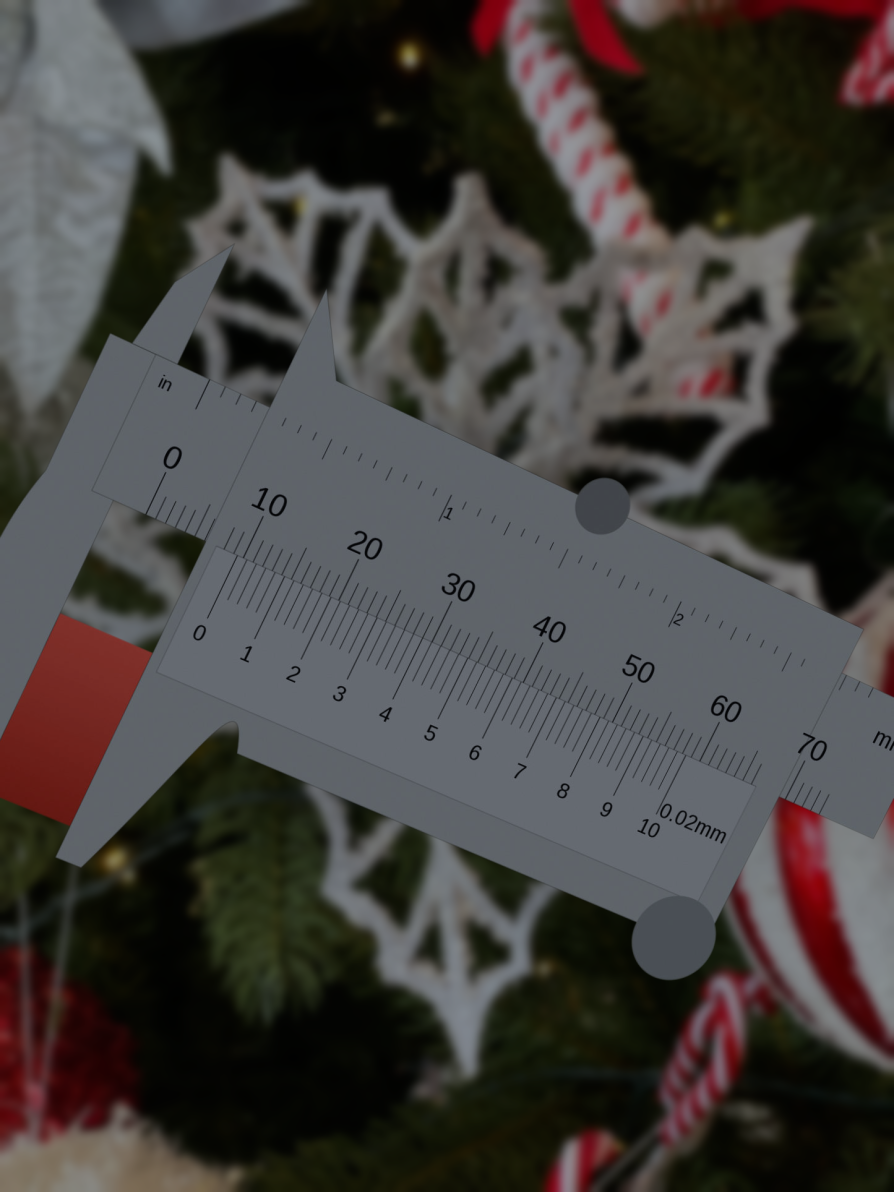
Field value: 9.4 mm
